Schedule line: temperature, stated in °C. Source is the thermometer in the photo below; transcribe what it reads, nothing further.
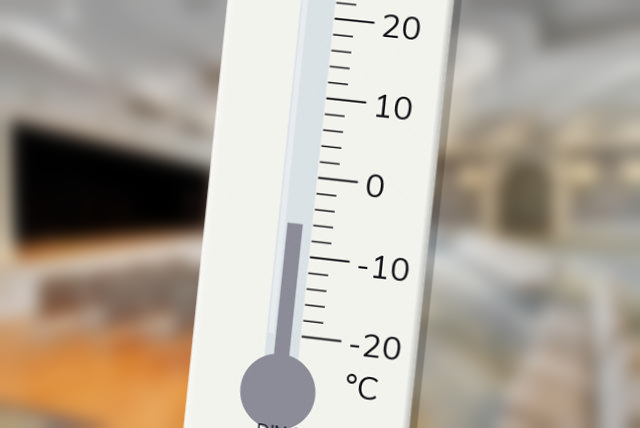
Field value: -6 °C
